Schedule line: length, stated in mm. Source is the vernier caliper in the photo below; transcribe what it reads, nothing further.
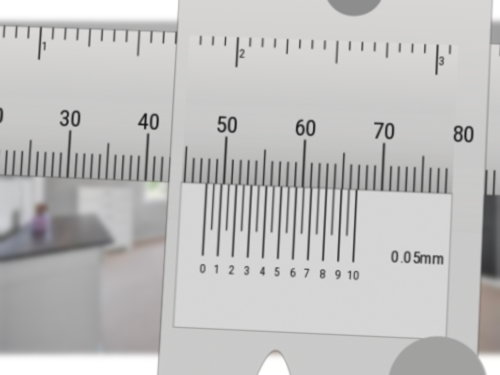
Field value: 47.8 mm
